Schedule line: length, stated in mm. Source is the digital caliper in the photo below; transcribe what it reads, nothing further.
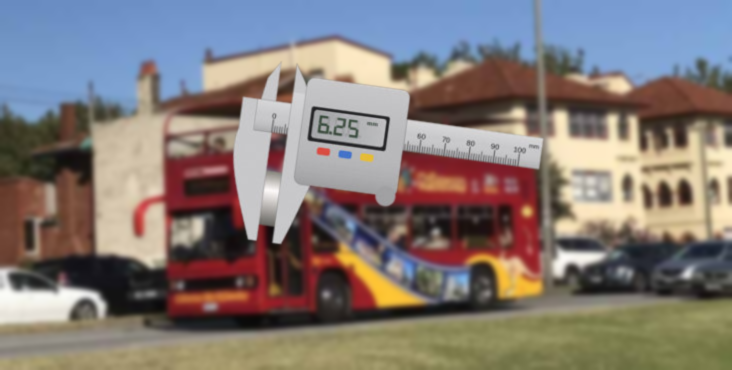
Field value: 6.25 mm
